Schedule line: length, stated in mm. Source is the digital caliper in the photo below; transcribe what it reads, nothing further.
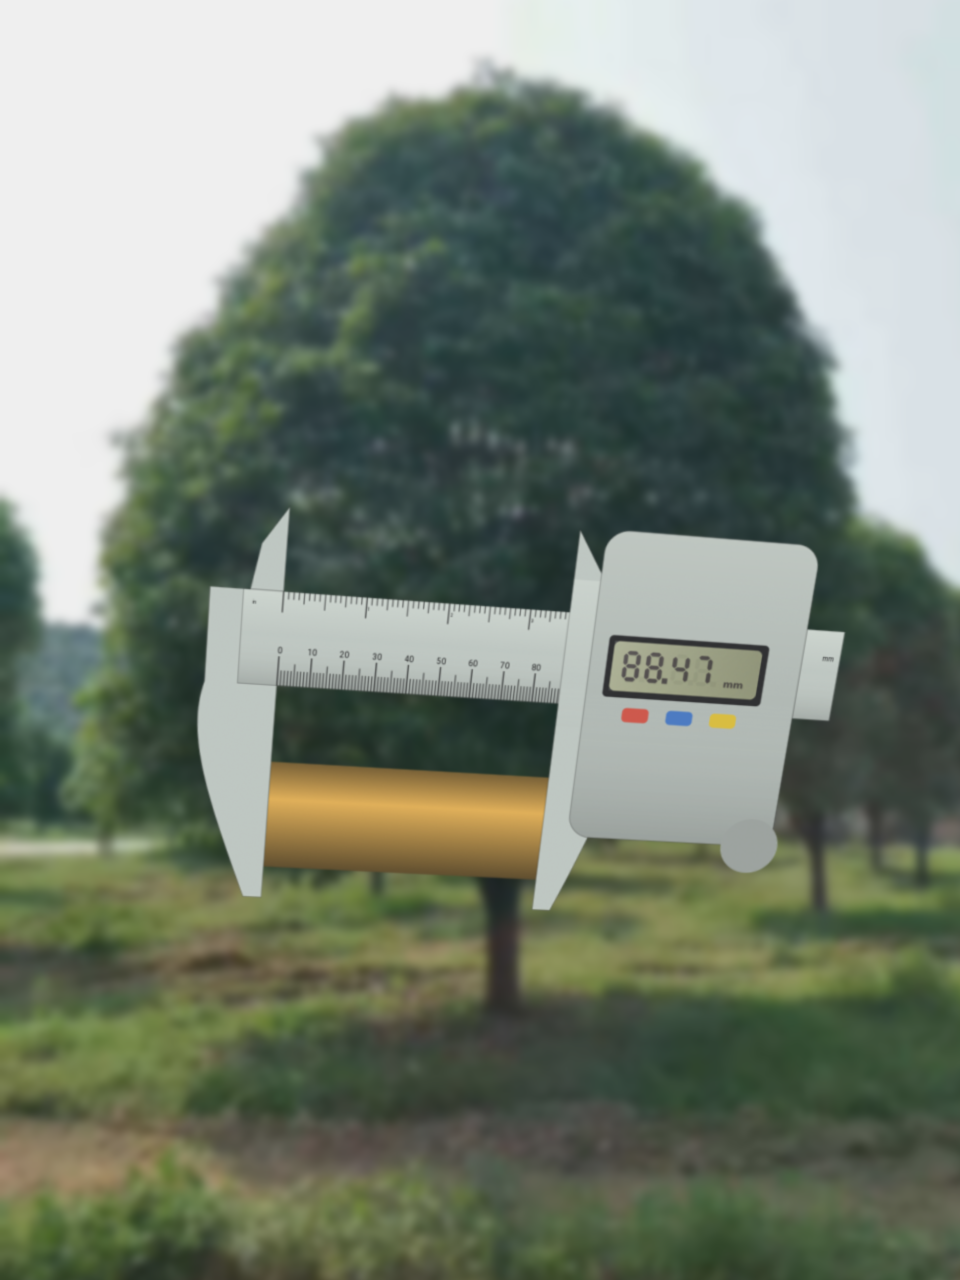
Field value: 88.47 mm
